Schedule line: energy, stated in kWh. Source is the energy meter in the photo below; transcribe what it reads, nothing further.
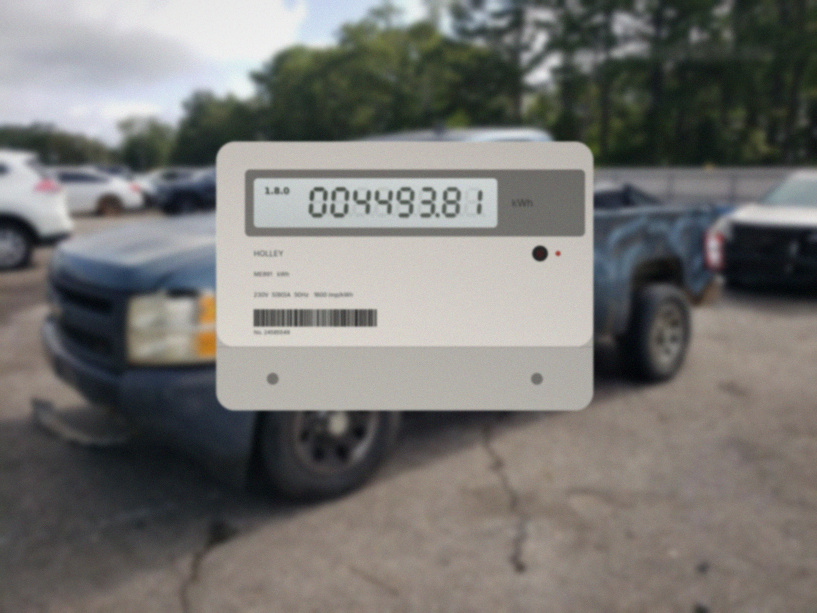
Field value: 4493.81 kWh
